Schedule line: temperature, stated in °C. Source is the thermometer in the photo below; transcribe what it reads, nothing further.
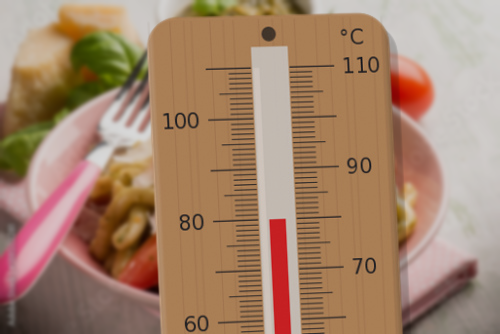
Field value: 80 °C
